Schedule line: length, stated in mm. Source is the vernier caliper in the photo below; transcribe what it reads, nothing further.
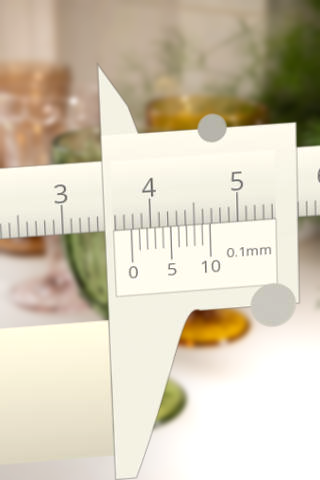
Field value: 37.8 mm
